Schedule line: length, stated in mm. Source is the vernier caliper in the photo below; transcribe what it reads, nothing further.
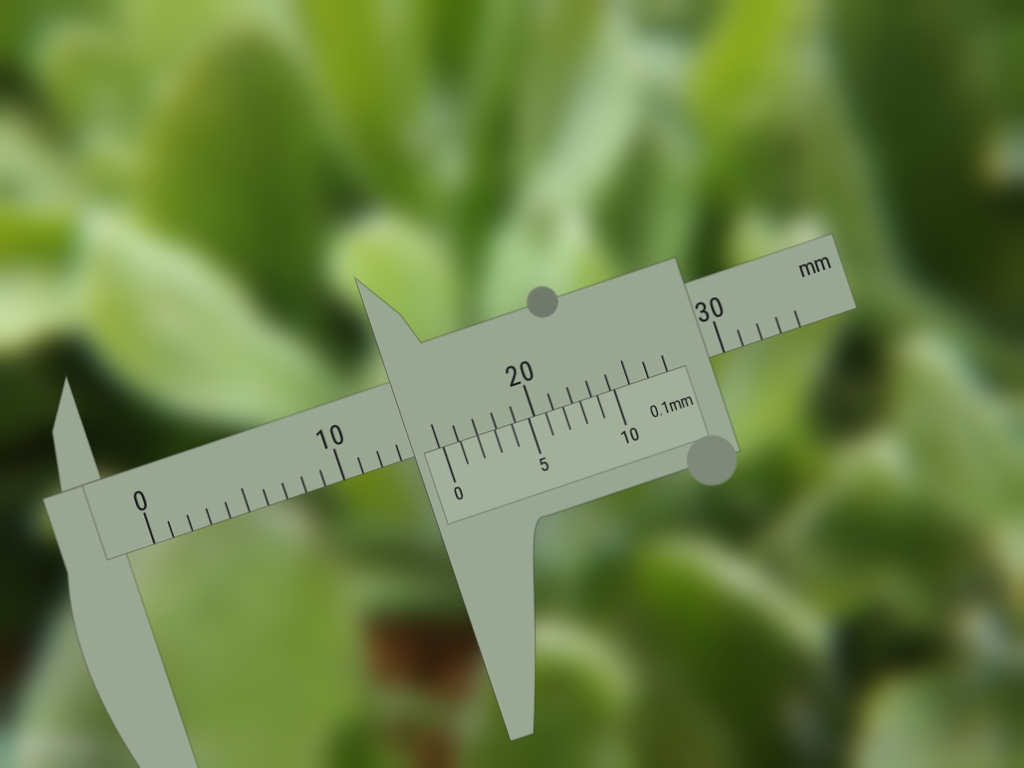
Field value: 15.2 mm
